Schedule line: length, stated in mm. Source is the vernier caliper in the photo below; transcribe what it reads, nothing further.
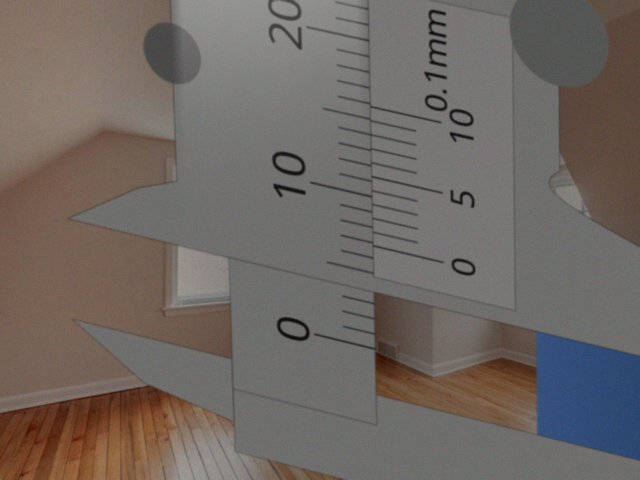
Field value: 6.8 mm
